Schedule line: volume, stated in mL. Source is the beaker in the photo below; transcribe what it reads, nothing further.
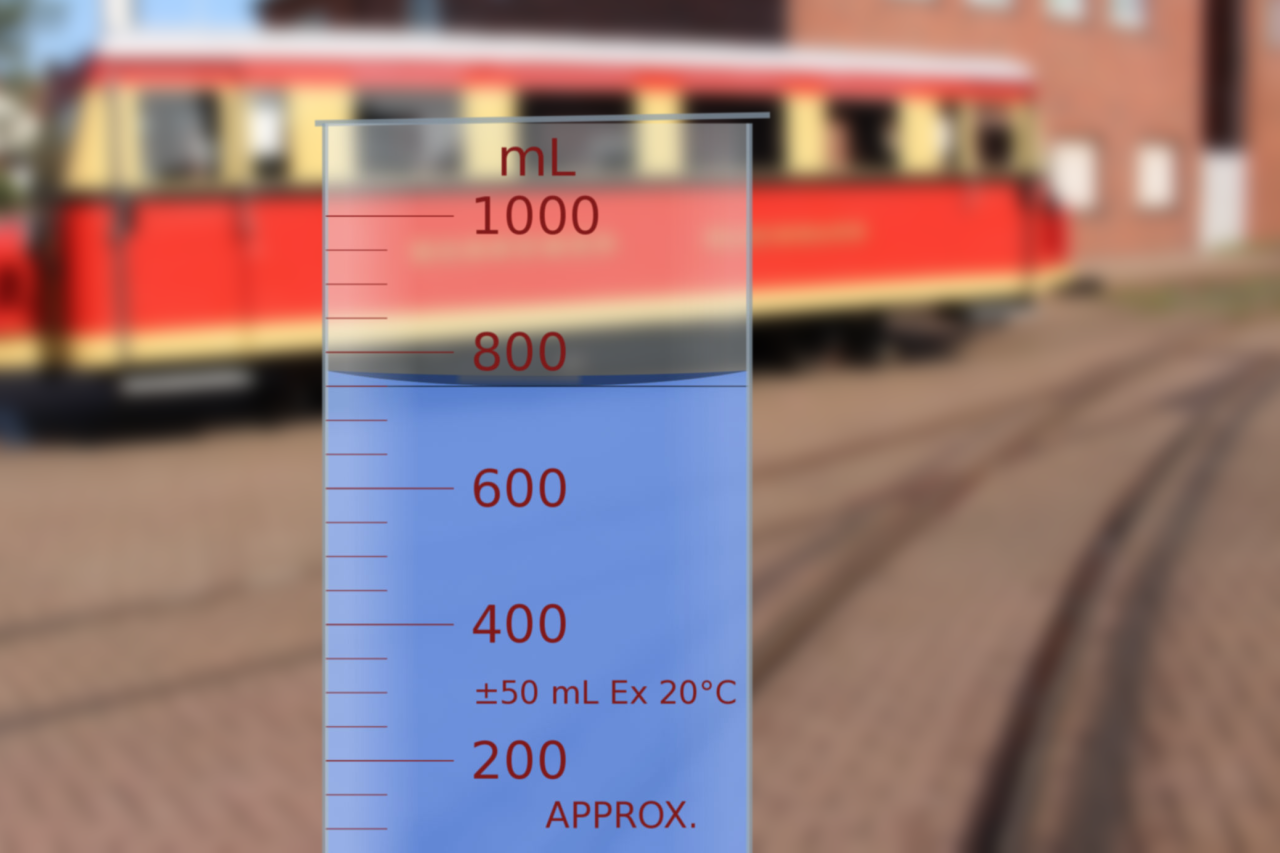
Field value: 750 mL
